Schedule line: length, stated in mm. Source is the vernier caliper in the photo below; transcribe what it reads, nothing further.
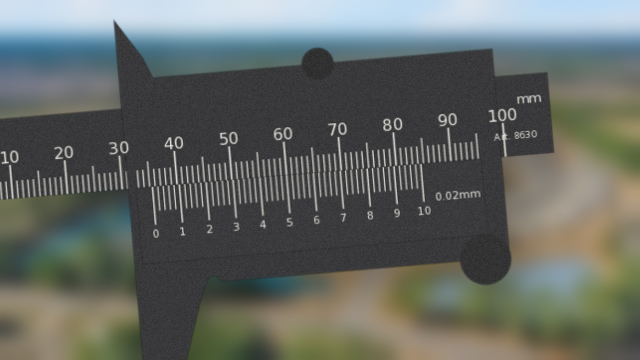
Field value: 35.5 mm
